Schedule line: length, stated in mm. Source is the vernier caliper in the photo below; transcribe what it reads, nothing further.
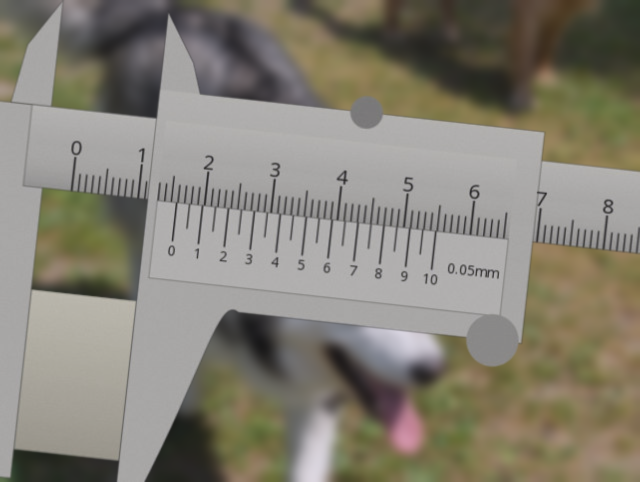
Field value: 15.8 mm
